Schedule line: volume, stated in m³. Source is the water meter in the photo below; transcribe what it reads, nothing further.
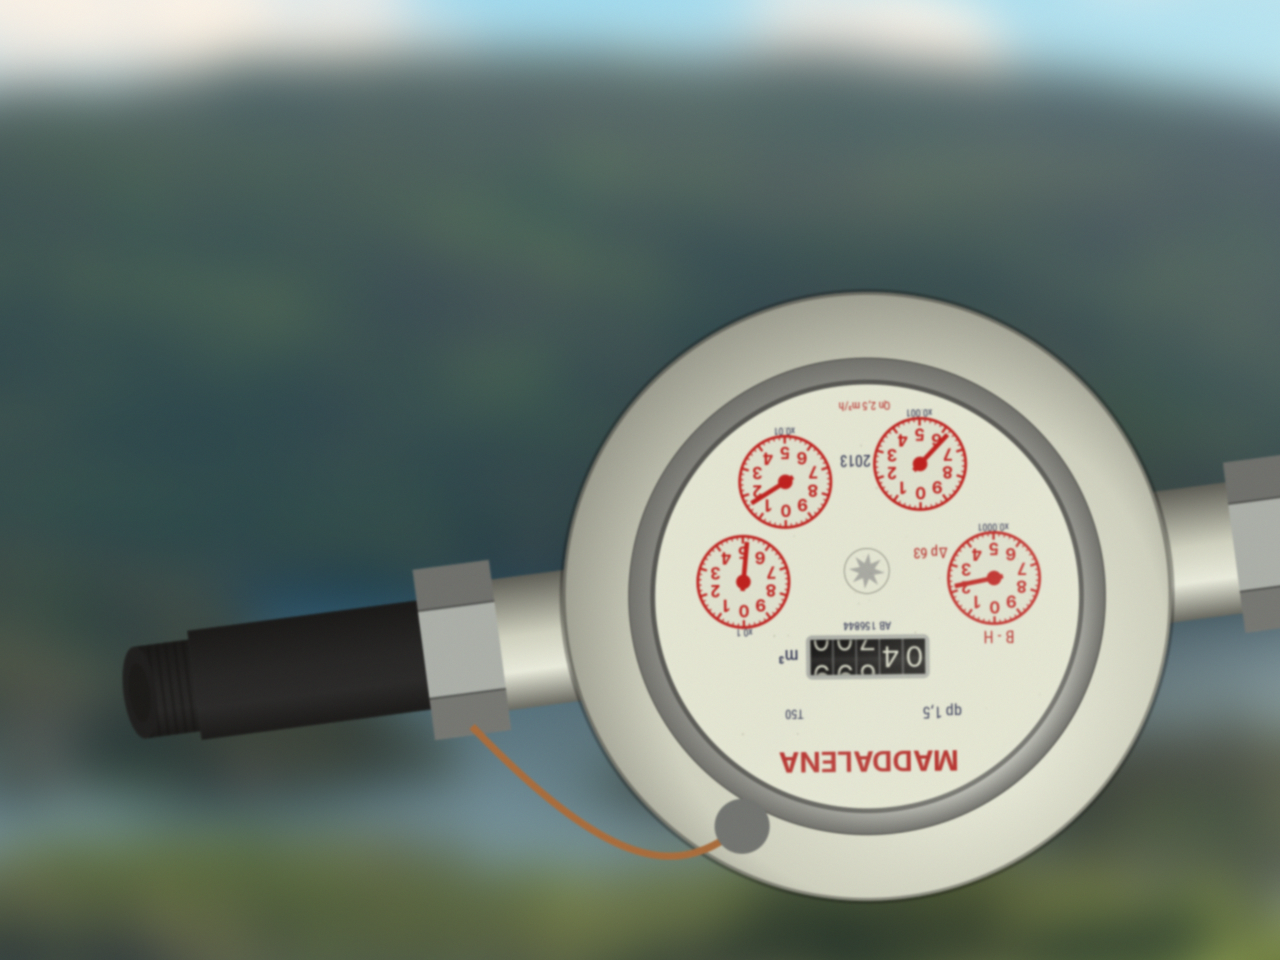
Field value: 4699.5162 m³
